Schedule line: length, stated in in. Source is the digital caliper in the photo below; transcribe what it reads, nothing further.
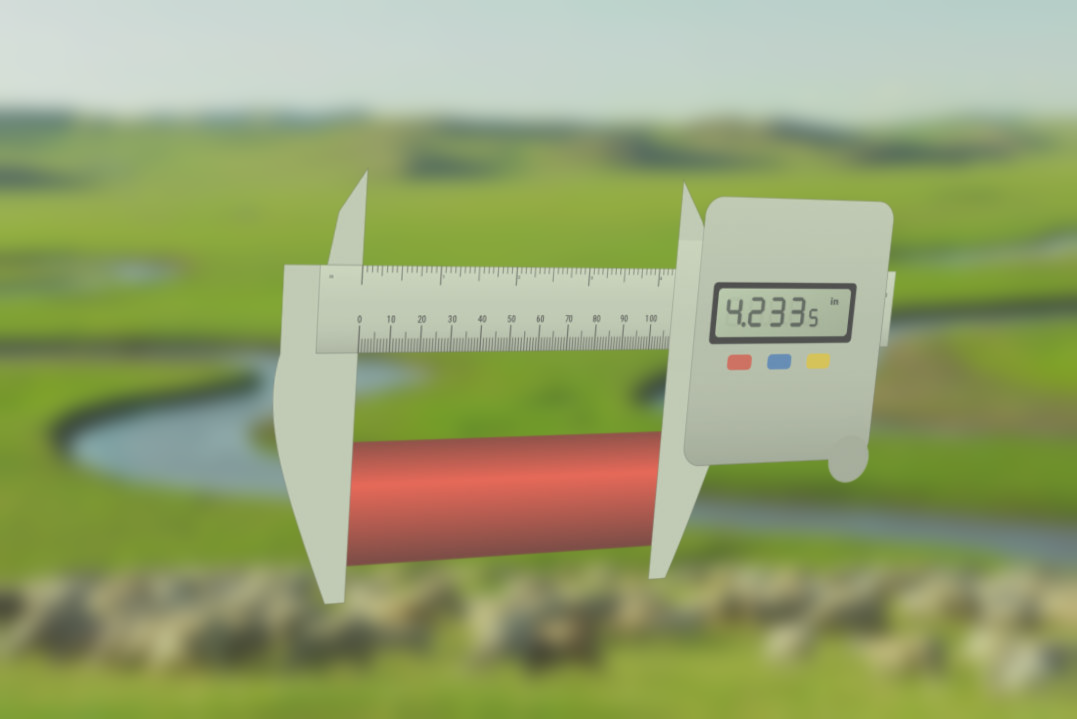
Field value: 4.2335 in
